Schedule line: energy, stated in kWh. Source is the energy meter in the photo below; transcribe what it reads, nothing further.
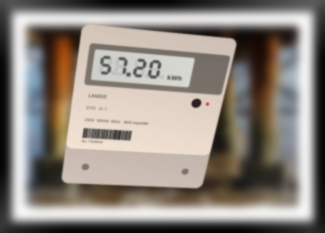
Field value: 57.20 kWh
